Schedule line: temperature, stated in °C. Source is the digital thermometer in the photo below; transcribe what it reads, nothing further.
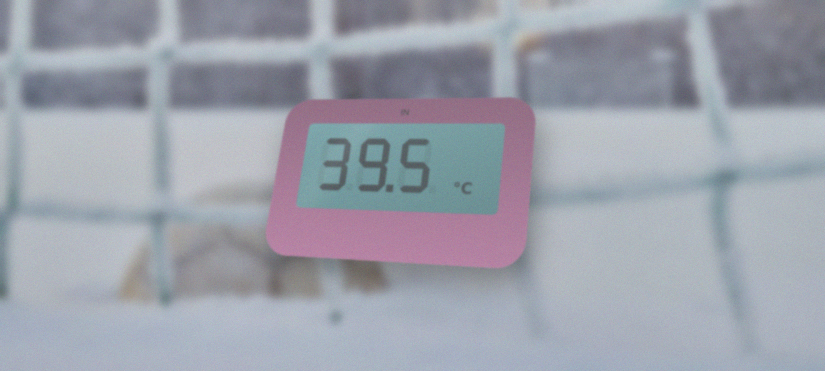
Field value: 39.5 °C
